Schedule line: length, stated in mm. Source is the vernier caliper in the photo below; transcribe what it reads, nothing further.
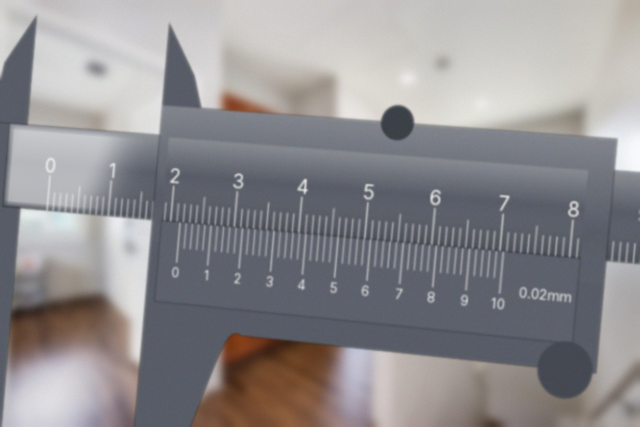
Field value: 21.5 mm
